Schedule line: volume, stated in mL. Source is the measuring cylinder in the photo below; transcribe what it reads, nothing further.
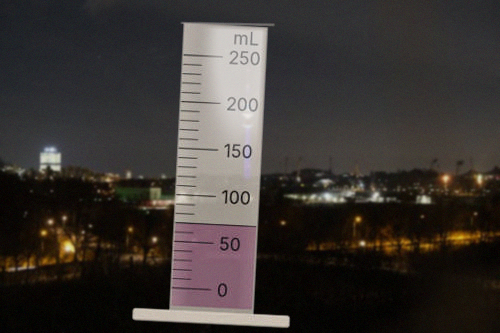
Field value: 70 mL
